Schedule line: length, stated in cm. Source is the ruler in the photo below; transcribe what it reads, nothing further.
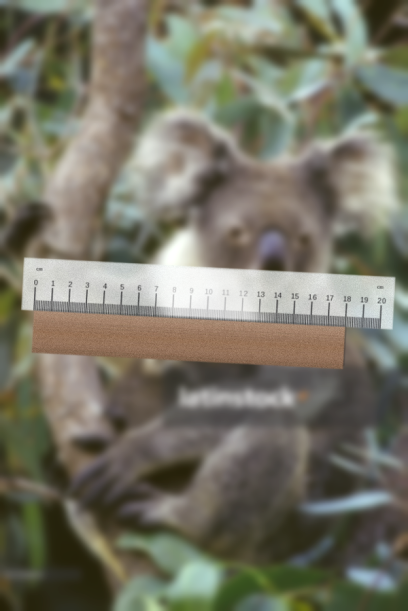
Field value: 18 cm
